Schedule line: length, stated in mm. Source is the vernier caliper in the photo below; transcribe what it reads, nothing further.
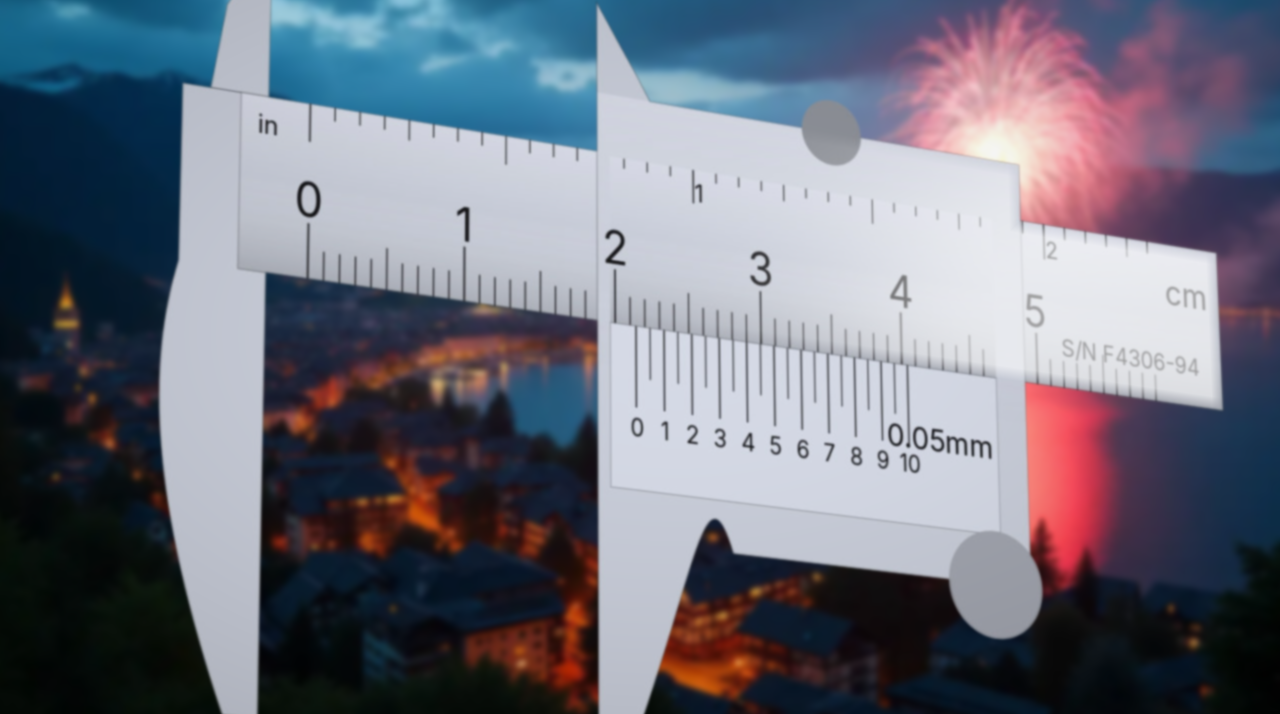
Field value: 21.4 mm
